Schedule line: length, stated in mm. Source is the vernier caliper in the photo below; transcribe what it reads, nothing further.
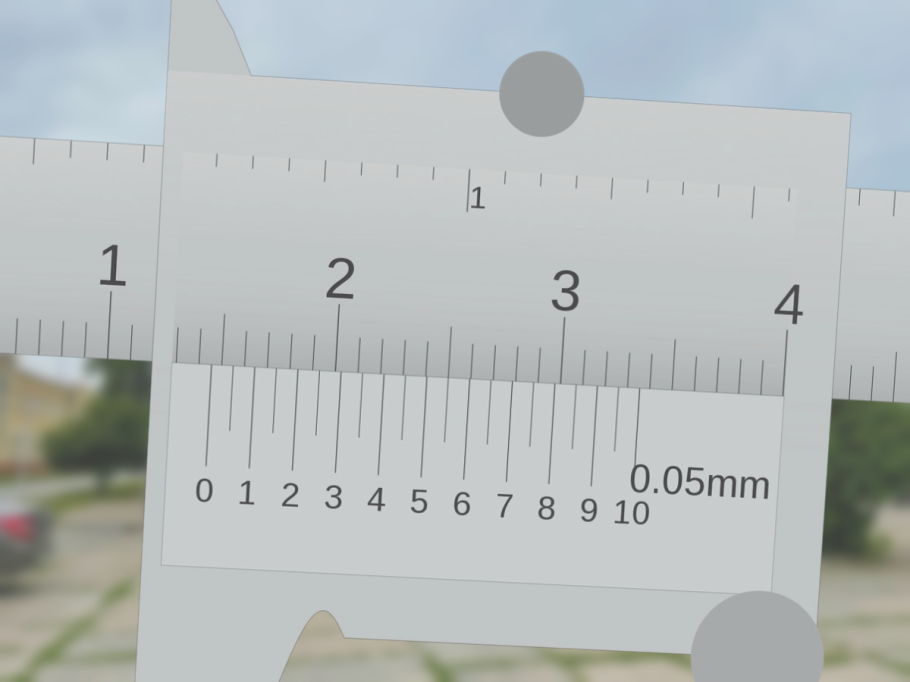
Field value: 14.55 mm
